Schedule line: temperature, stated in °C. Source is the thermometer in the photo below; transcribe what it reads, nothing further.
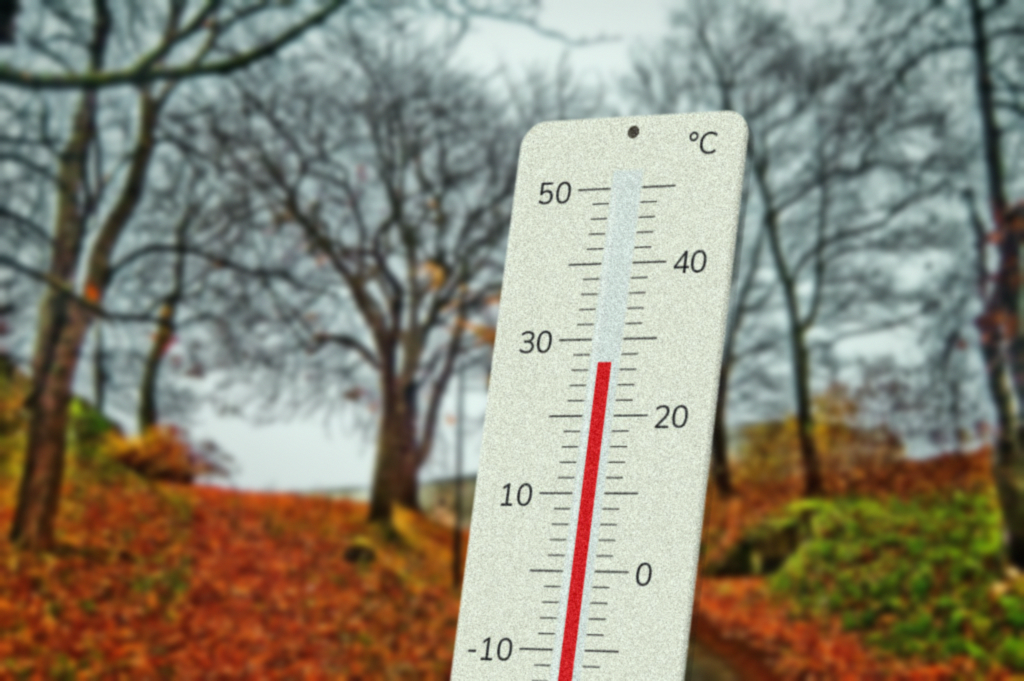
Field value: 27 °C
